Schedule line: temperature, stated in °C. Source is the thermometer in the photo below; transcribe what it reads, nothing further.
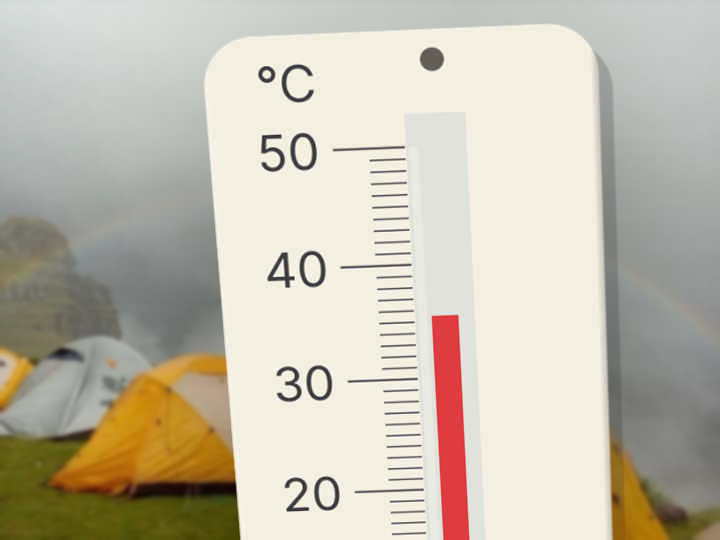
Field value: 35.5 °C
